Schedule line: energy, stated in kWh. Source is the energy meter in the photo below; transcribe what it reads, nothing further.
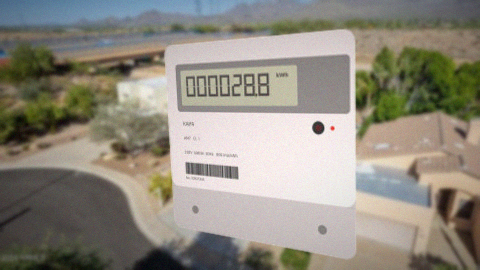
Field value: 28.8 kWh
